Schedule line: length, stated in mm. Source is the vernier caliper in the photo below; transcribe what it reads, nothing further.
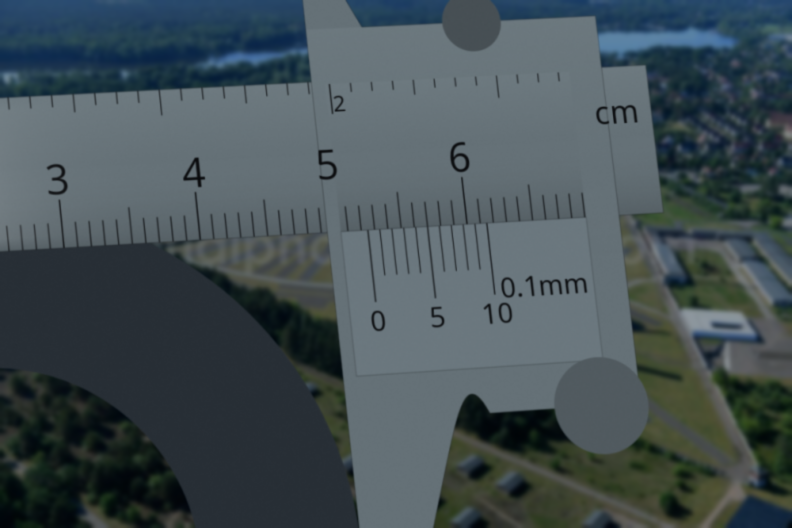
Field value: 52.5 mm
